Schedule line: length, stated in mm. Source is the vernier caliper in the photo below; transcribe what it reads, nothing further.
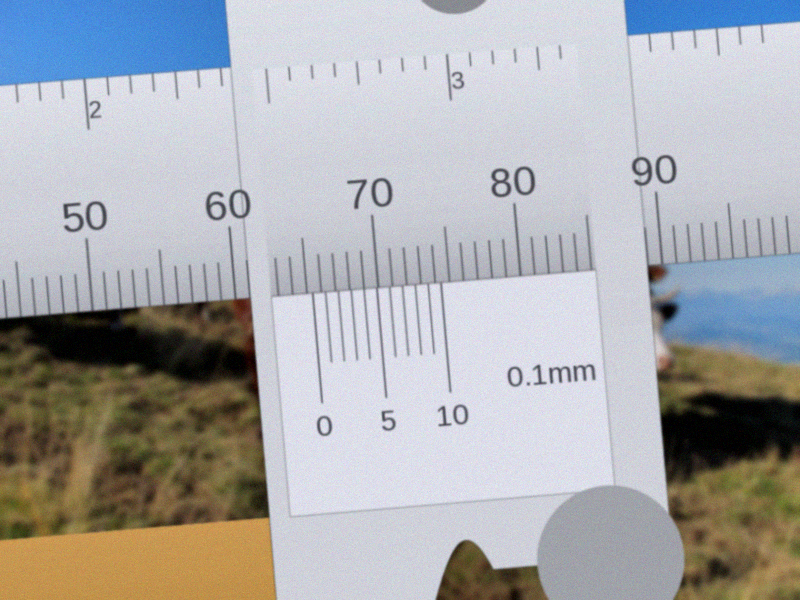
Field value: 65.4 mm
